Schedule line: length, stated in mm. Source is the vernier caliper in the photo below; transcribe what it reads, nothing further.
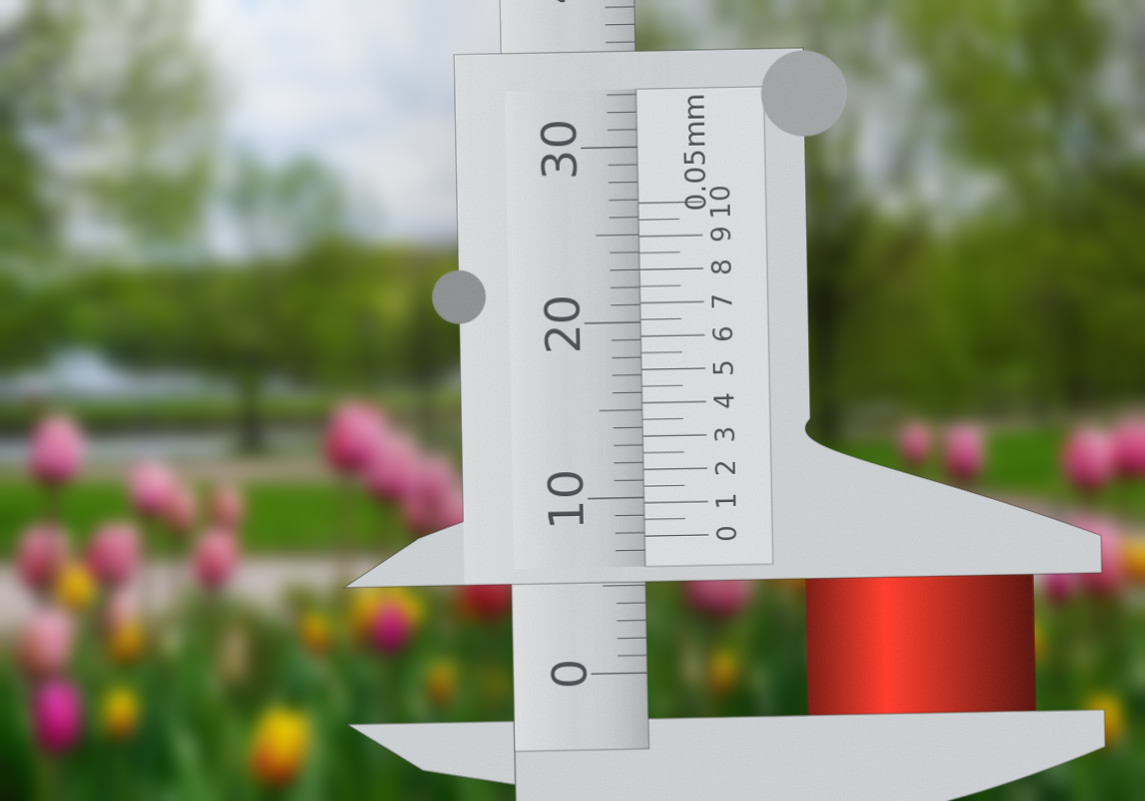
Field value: 7.8 mm
